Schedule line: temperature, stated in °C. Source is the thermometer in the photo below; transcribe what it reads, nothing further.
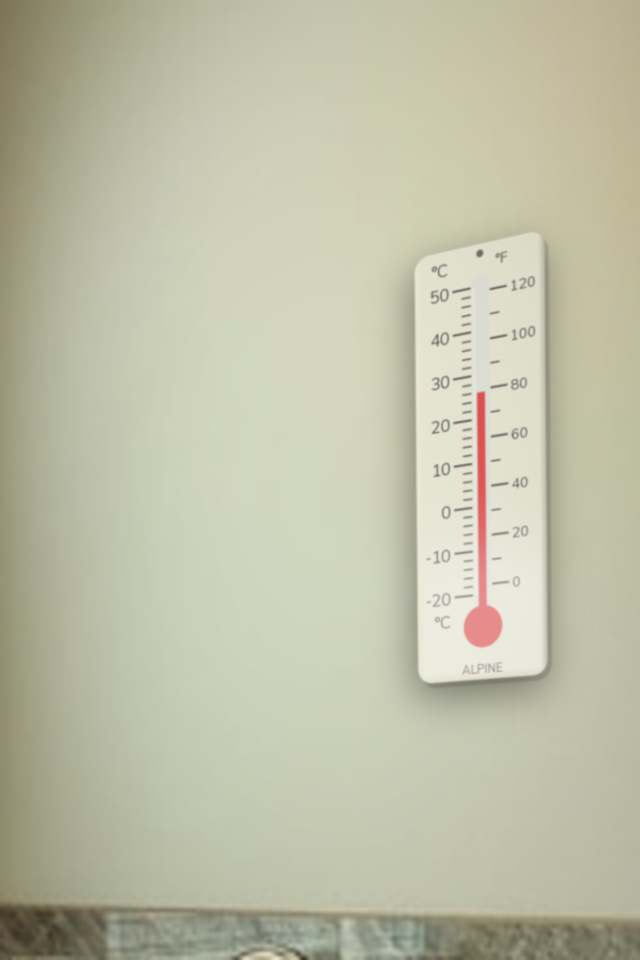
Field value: 26 °C
